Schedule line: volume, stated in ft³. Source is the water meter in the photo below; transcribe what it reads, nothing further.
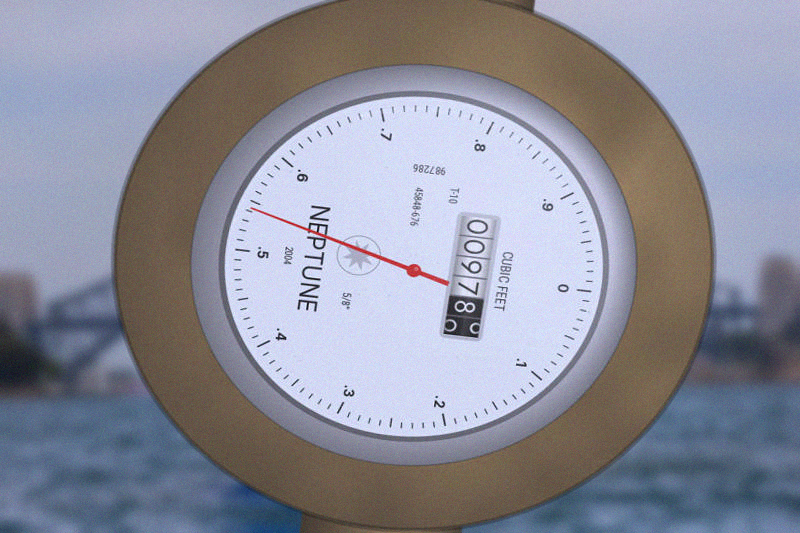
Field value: 9788.54 ft³
